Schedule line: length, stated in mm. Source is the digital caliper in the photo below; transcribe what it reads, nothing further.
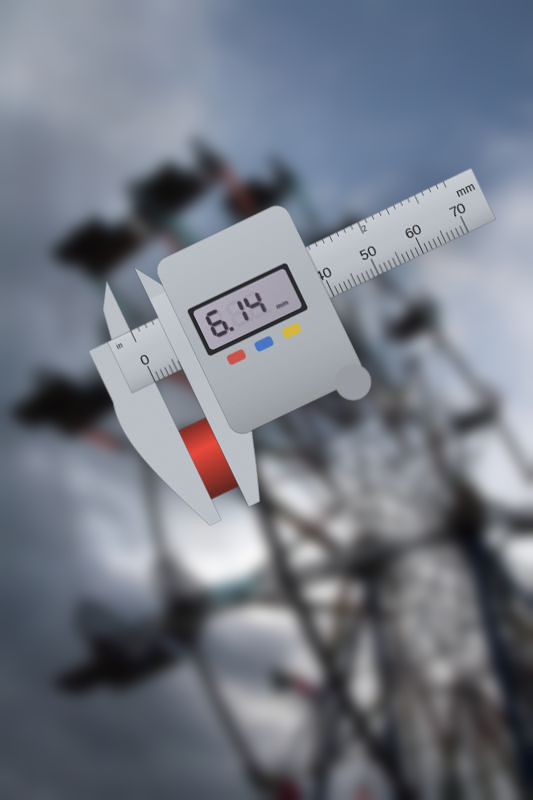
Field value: 6.14 mm
